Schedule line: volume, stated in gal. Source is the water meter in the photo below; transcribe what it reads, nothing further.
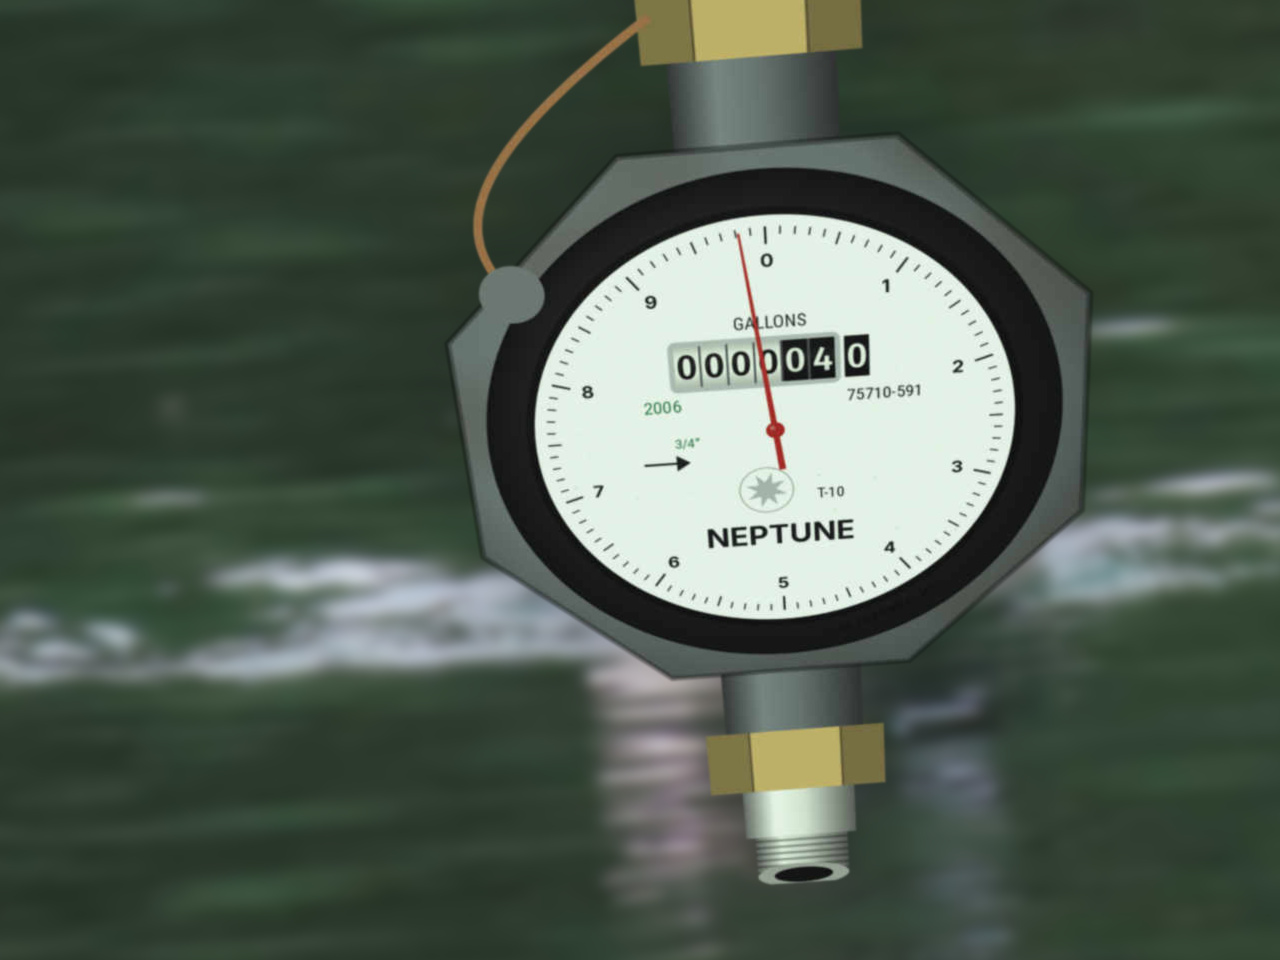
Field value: 39.8 gal
